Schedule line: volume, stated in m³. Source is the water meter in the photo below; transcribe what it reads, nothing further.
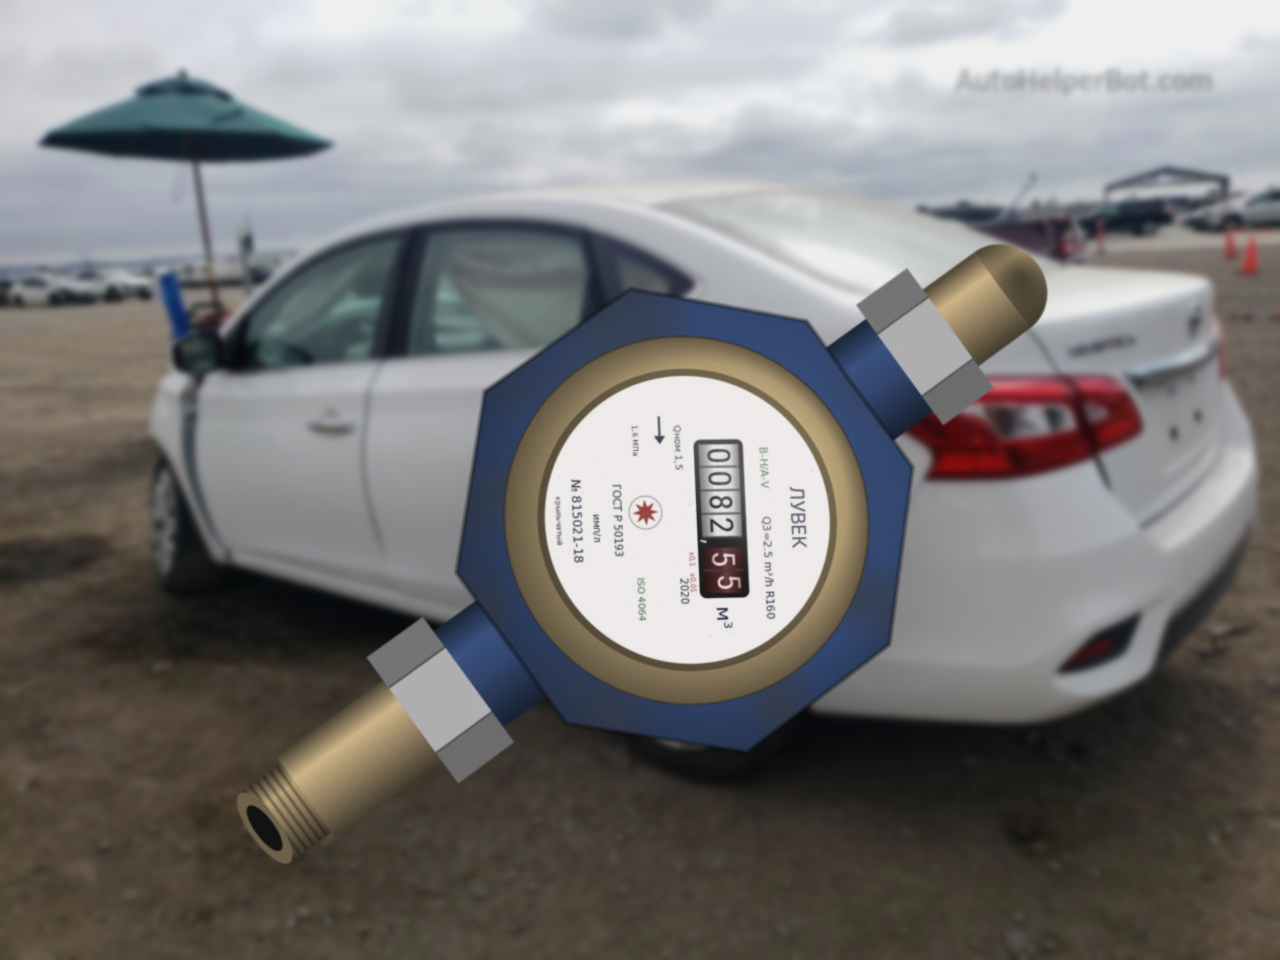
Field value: 82.55 m³
